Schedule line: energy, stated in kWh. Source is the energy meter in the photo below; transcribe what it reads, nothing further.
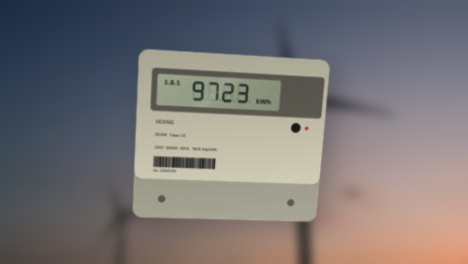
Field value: 9723 kWh
